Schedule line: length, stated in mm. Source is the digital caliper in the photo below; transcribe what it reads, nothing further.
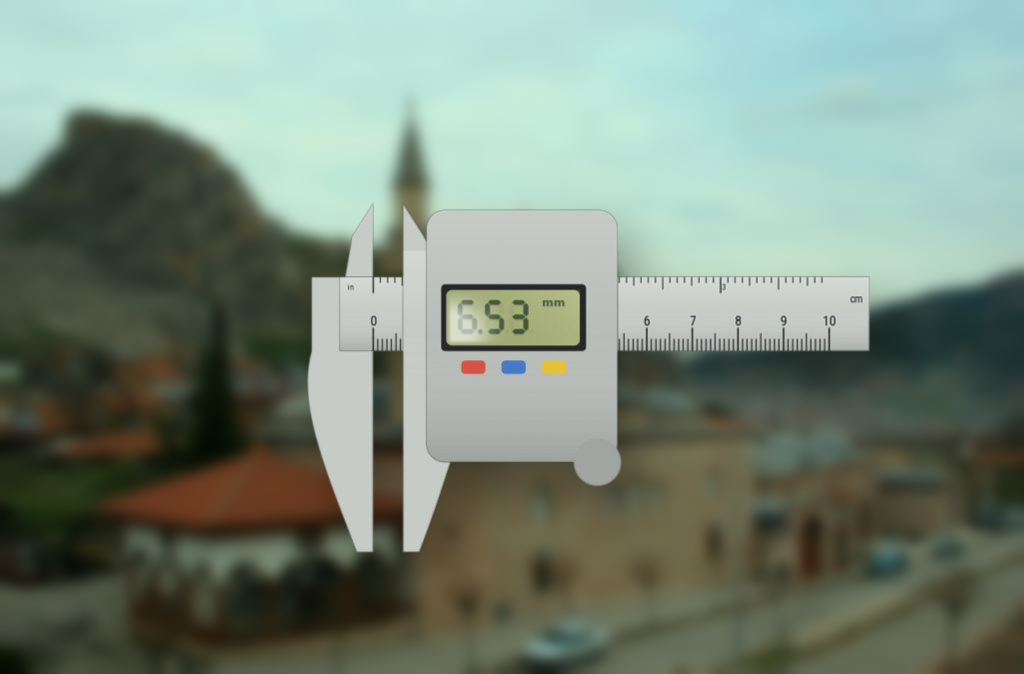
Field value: 6.53 mm
